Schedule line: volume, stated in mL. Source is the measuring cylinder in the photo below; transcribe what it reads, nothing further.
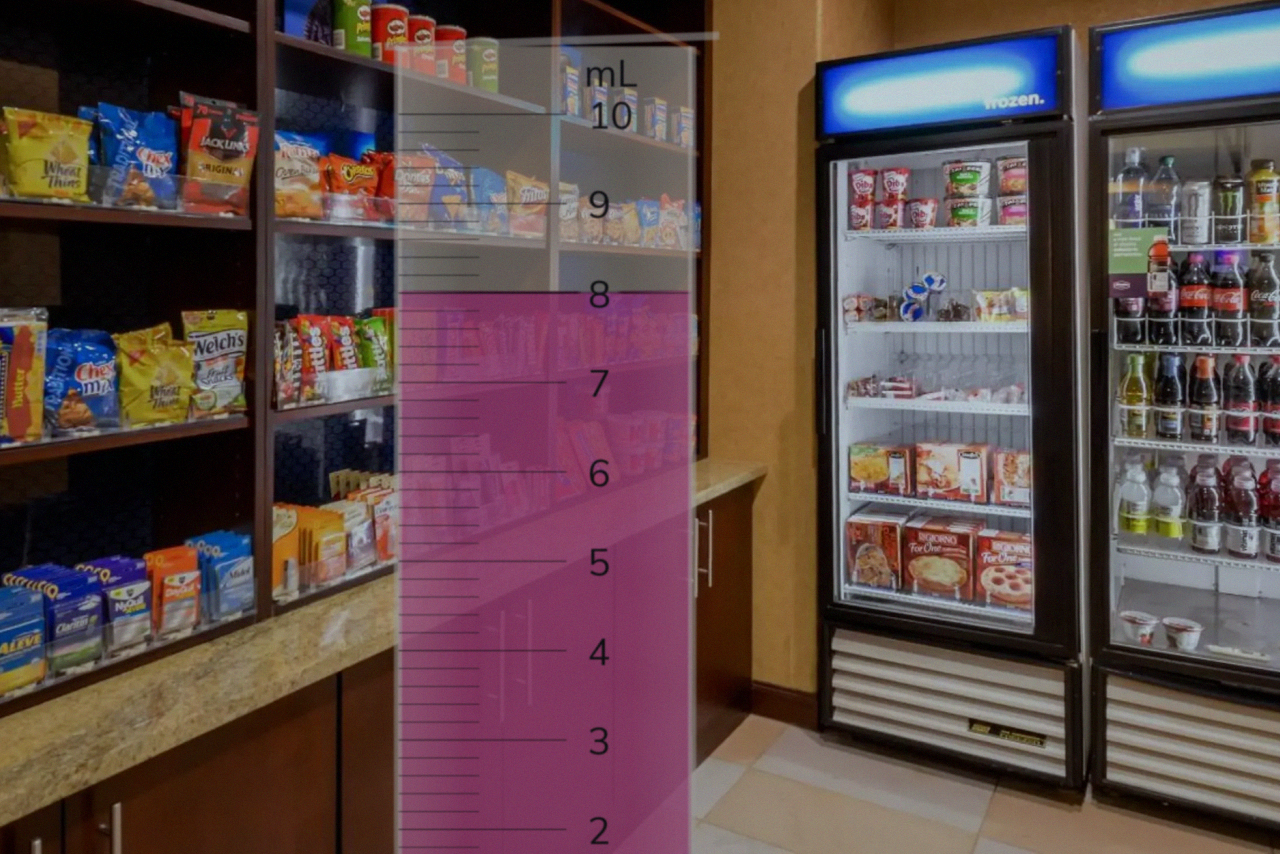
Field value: 8 mL
